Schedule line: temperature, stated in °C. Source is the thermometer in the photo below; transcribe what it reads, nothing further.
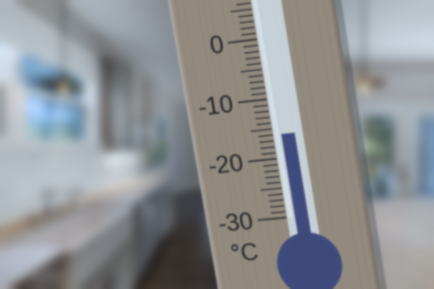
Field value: -16 °C
